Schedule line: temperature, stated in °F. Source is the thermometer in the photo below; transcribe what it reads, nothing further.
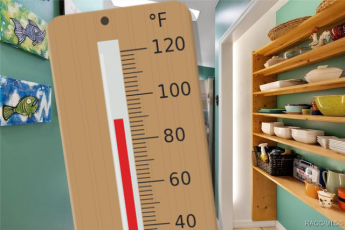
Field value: 90 °F
